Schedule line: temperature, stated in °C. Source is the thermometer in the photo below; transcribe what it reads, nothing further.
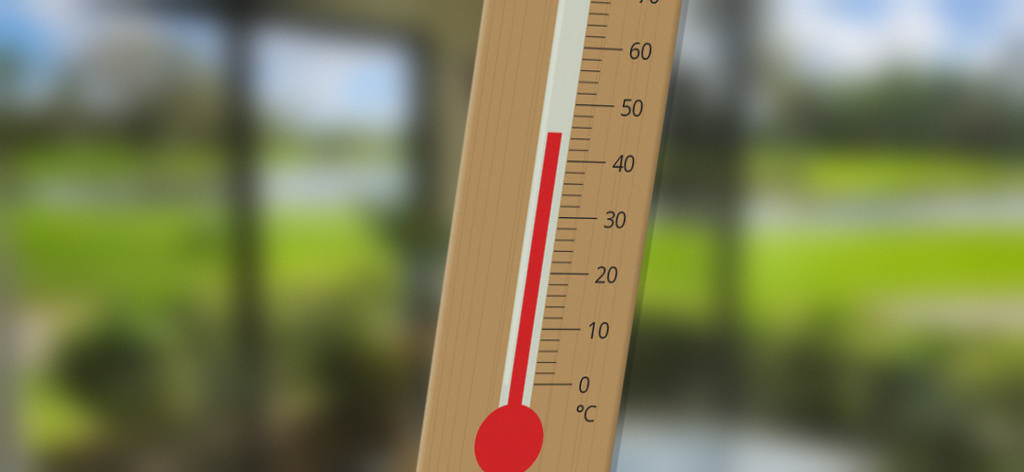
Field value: 45 °C
